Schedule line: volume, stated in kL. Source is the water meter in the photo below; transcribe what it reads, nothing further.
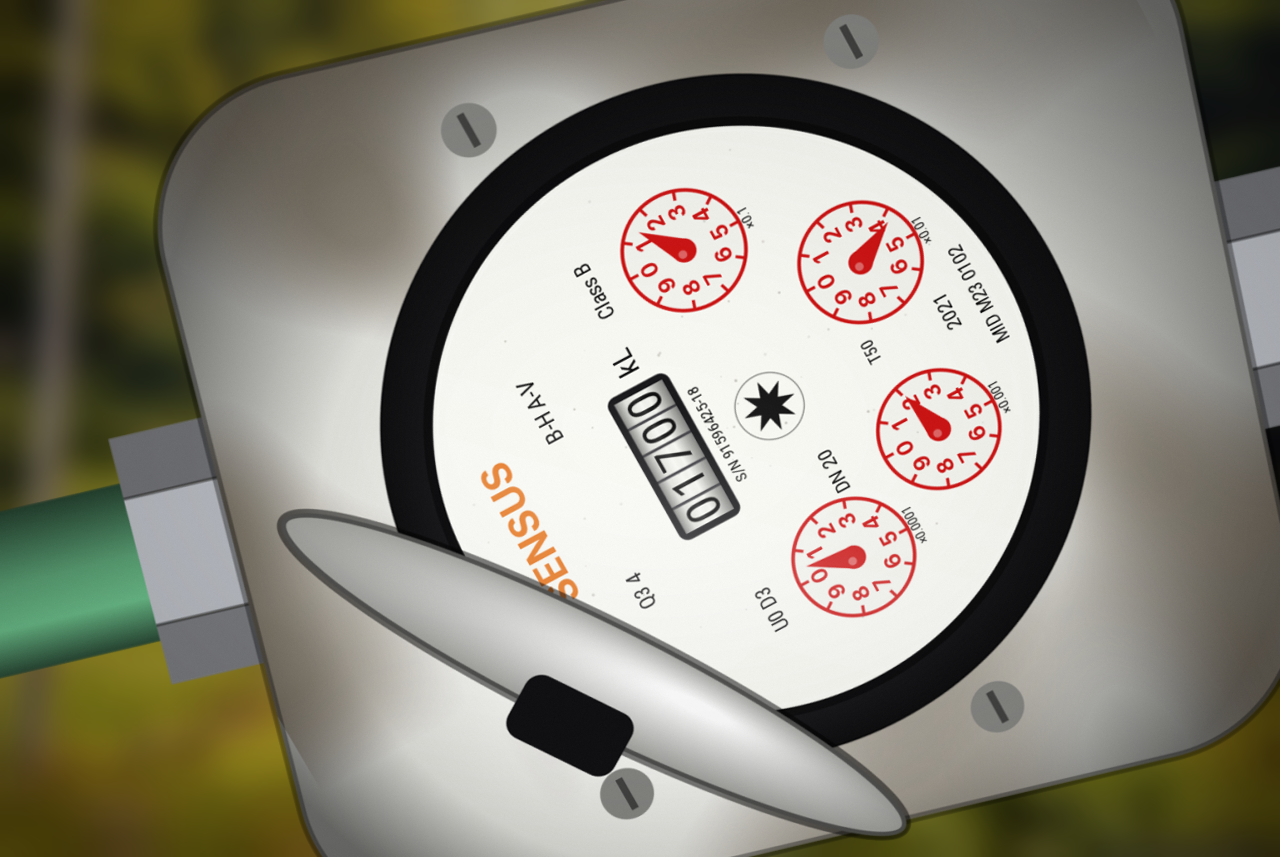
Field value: 1700.1420 kL
